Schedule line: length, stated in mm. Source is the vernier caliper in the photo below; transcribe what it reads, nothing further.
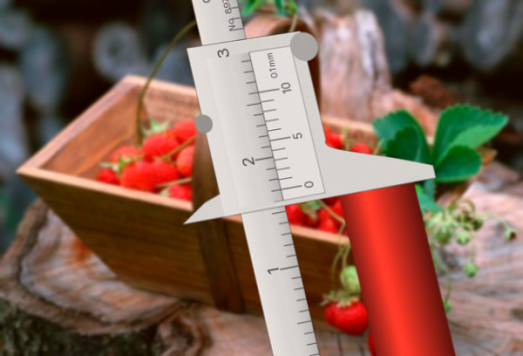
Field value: 17.0 mm
